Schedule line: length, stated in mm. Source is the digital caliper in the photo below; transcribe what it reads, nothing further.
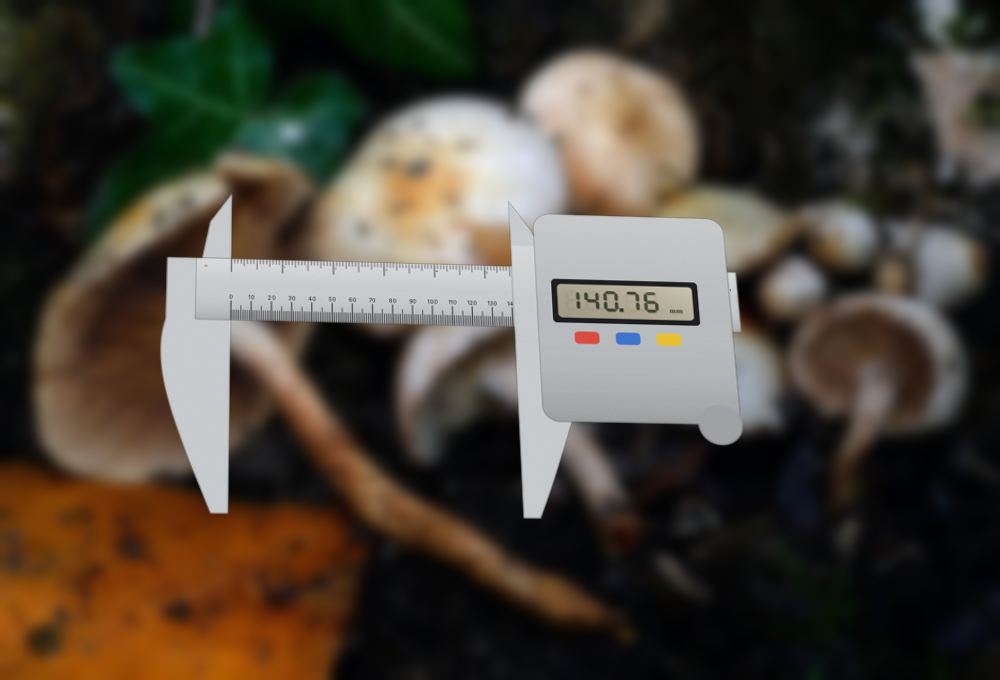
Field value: 140.76 mm
